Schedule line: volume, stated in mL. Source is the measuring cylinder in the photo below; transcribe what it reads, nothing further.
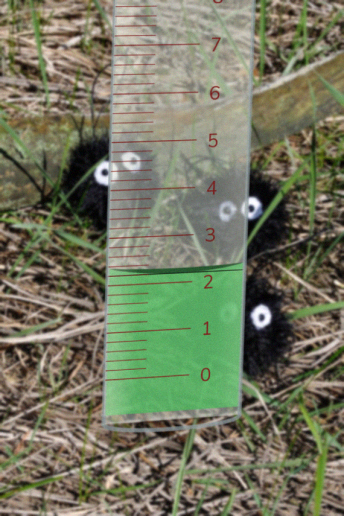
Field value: 2.2 mL
